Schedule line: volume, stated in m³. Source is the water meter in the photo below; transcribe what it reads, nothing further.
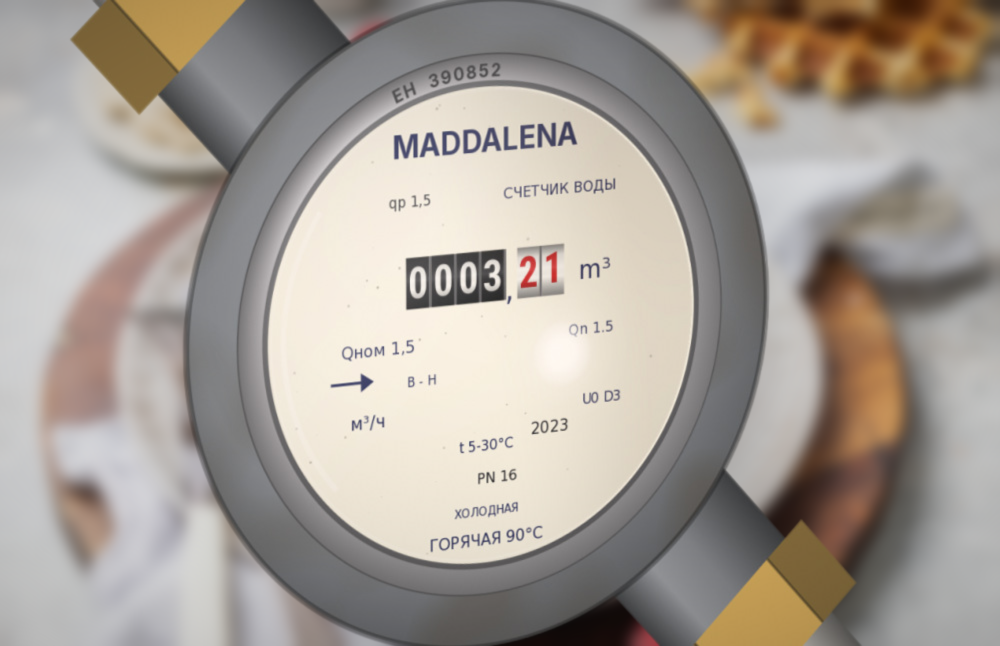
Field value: 3.21 m³
